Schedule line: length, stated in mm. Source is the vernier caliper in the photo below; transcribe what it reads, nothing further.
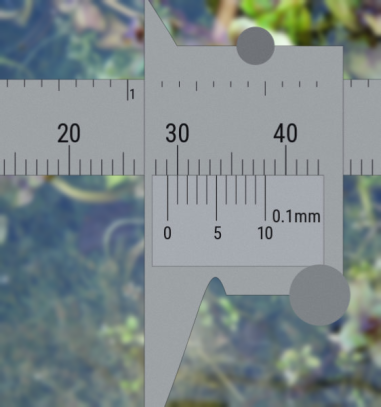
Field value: 29.1 mm
